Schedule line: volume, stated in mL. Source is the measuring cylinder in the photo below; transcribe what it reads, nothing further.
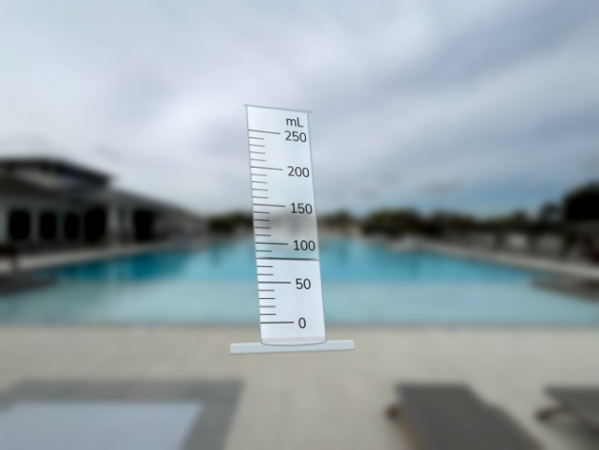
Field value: 80 mL
